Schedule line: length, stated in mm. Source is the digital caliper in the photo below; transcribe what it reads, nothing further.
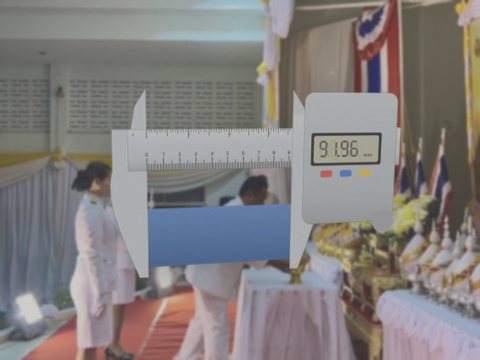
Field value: 91.96 mm
